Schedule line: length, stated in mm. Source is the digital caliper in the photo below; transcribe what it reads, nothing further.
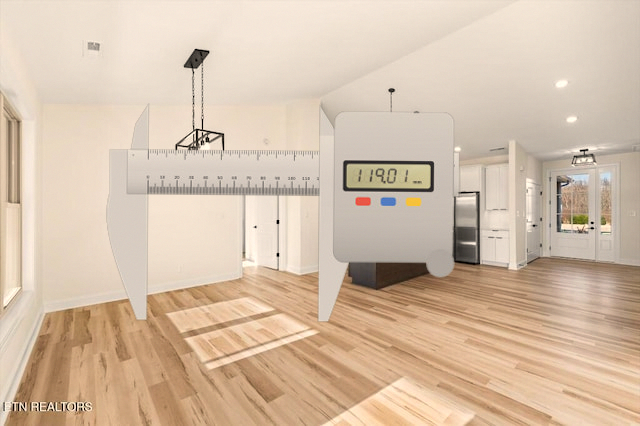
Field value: 119.01 mm
